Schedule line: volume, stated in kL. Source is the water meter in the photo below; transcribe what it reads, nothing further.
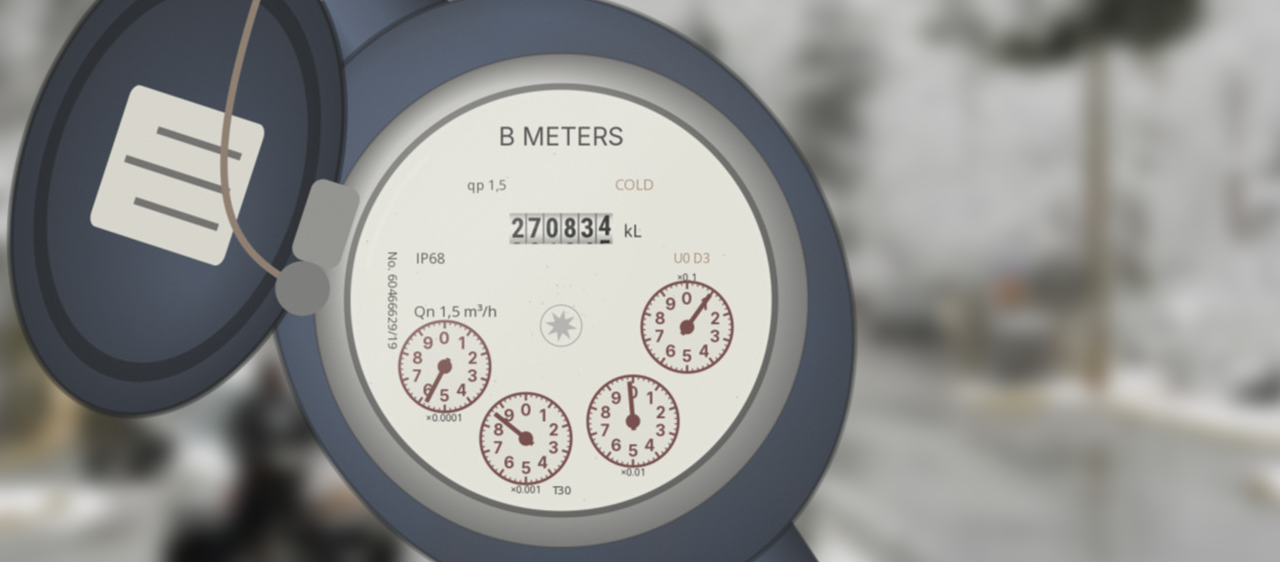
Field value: 270834.0985 kL
